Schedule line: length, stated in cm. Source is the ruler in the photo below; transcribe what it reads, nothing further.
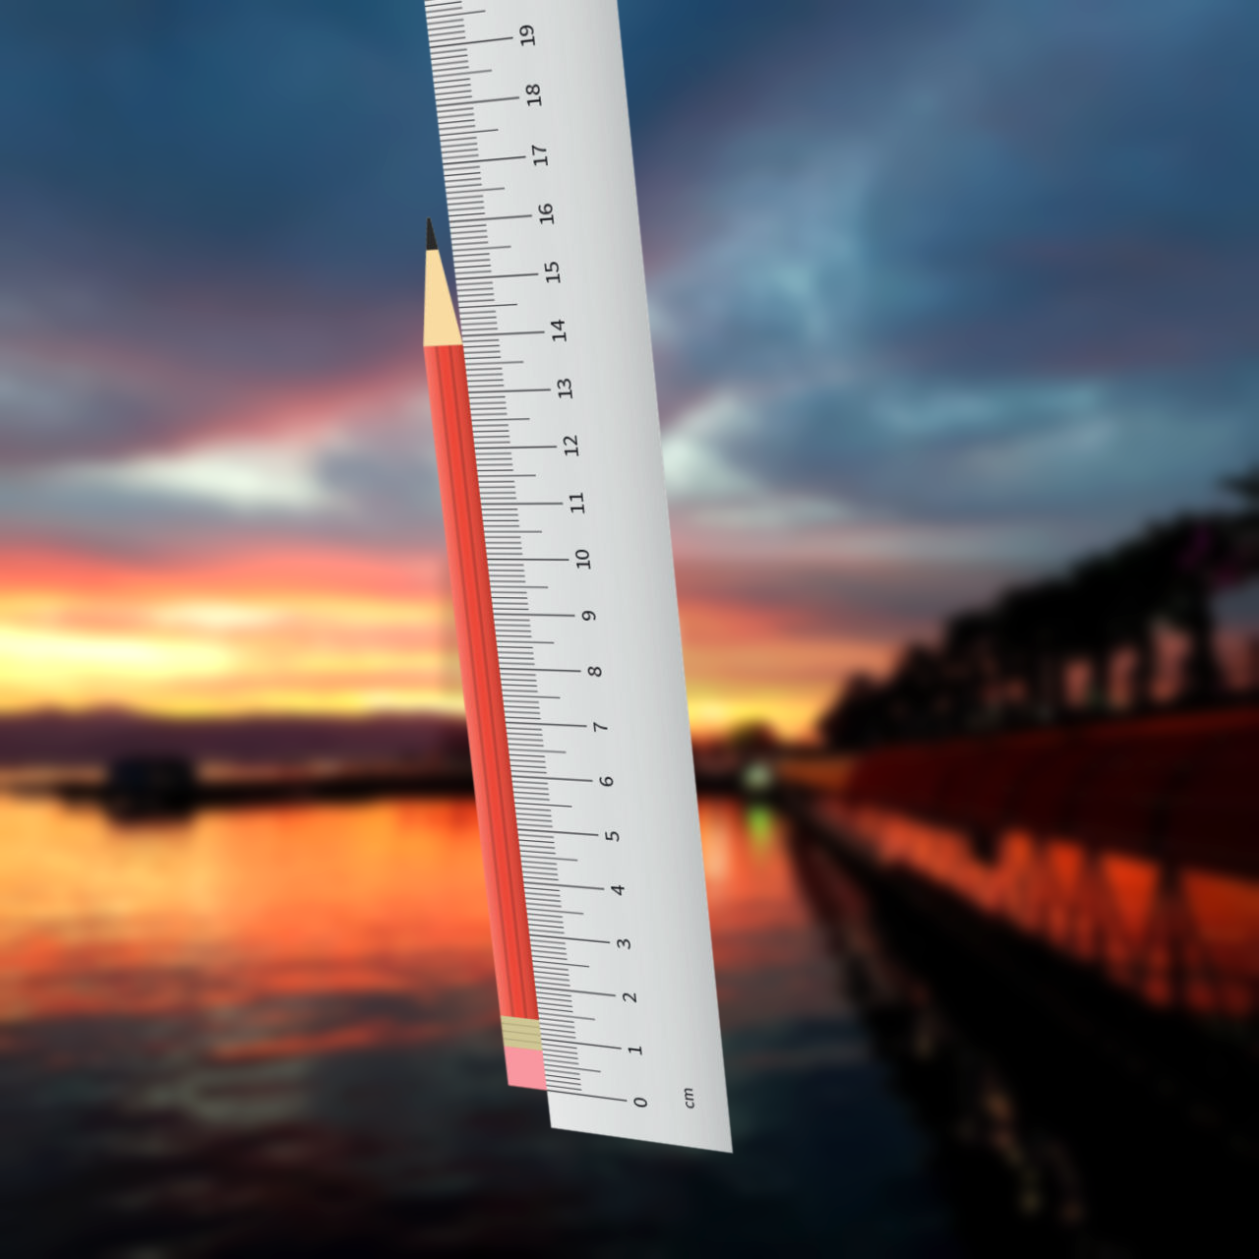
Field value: 16.1 cm
